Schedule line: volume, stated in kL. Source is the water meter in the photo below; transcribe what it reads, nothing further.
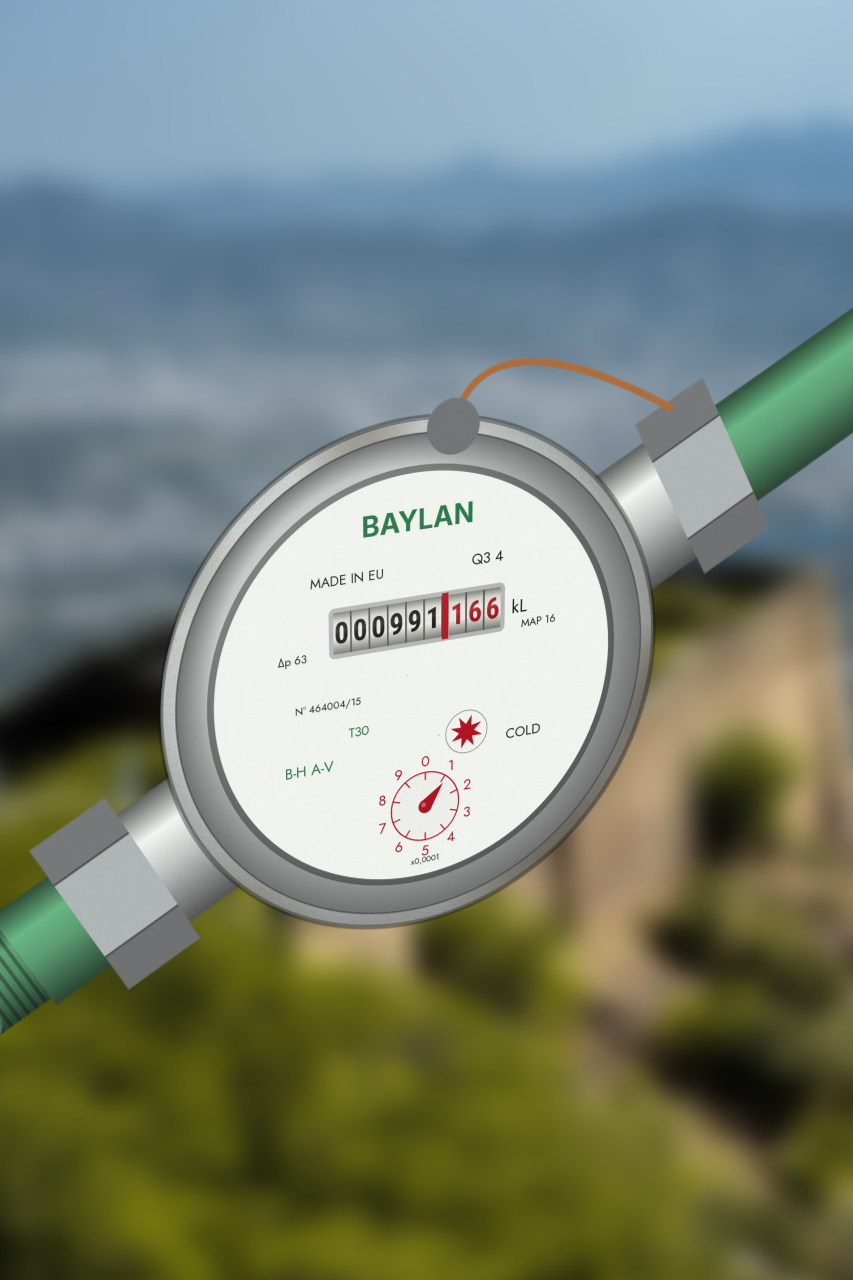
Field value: 991.1661 kL
